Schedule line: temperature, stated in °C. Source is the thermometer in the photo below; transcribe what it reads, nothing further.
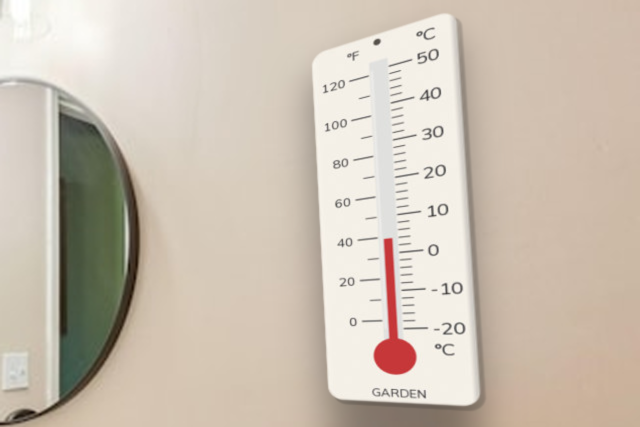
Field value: 4 °C
